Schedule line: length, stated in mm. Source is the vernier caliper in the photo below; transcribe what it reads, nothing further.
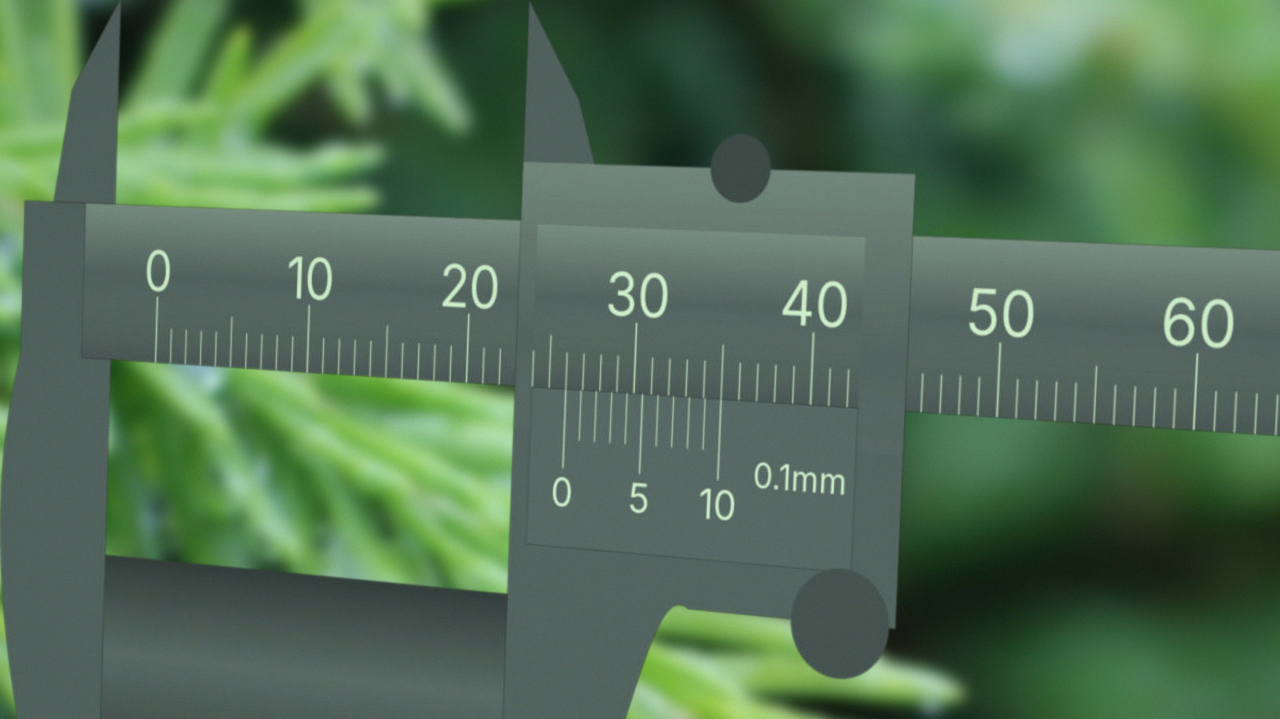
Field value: 26.0 mm
